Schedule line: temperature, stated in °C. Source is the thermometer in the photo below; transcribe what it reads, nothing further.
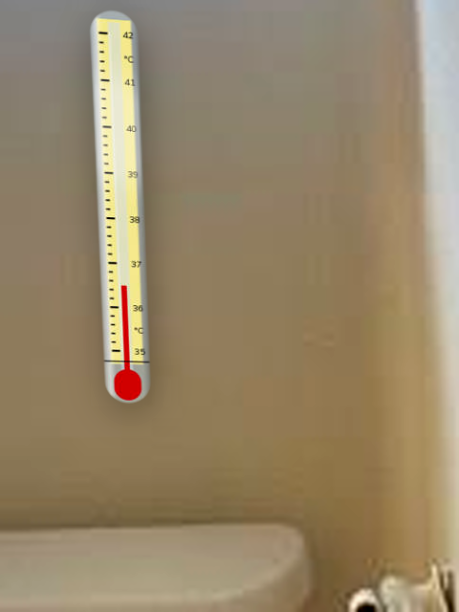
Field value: 36.5 °C
